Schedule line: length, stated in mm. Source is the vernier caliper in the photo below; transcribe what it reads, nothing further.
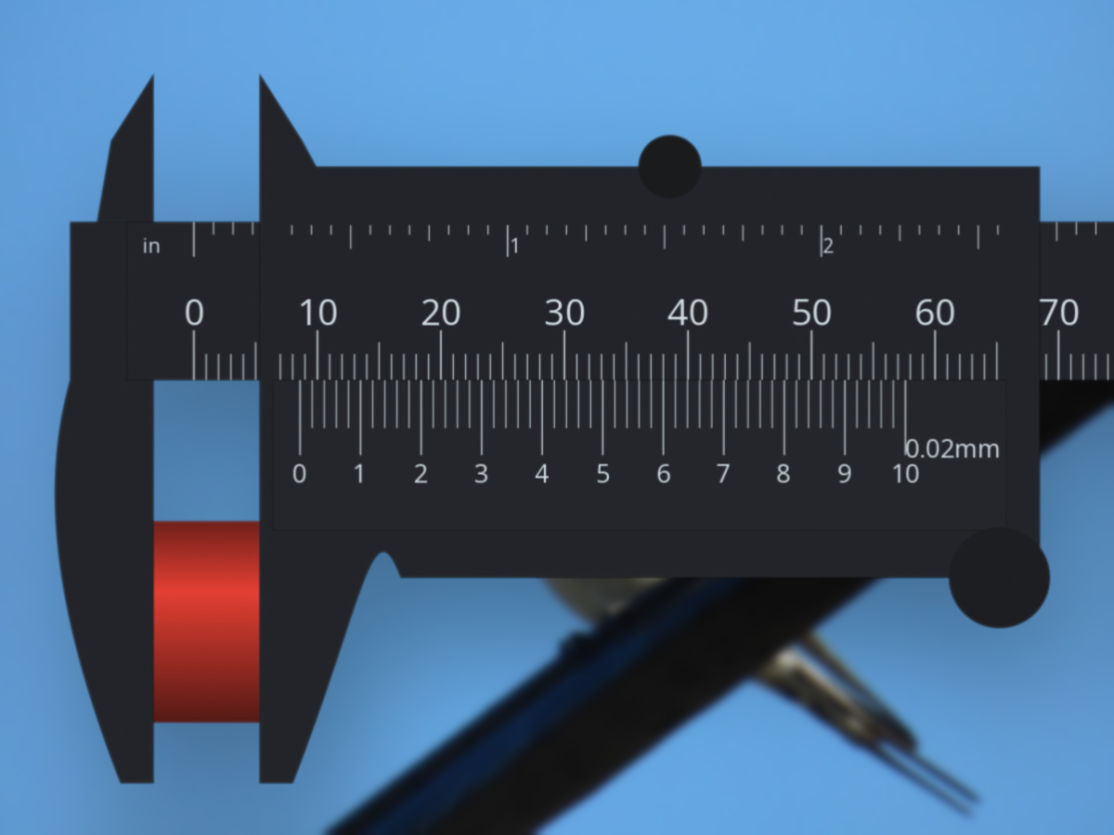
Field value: 8.6 mm
